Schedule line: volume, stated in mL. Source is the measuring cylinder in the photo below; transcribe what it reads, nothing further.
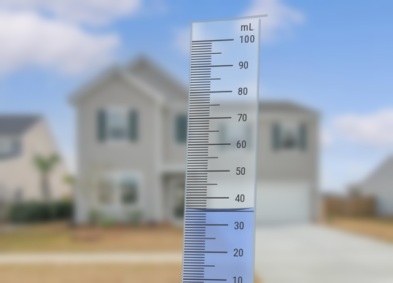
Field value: 35 mL
